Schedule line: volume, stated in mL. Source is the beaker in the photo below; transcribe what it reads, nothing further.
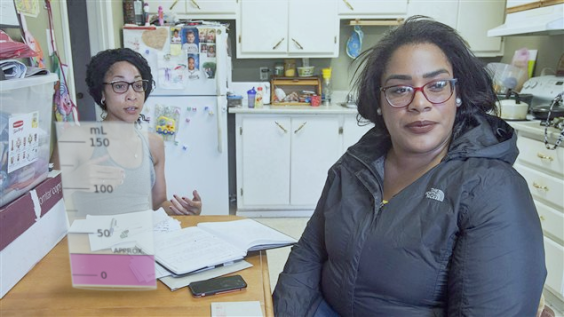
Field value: 25 mL
